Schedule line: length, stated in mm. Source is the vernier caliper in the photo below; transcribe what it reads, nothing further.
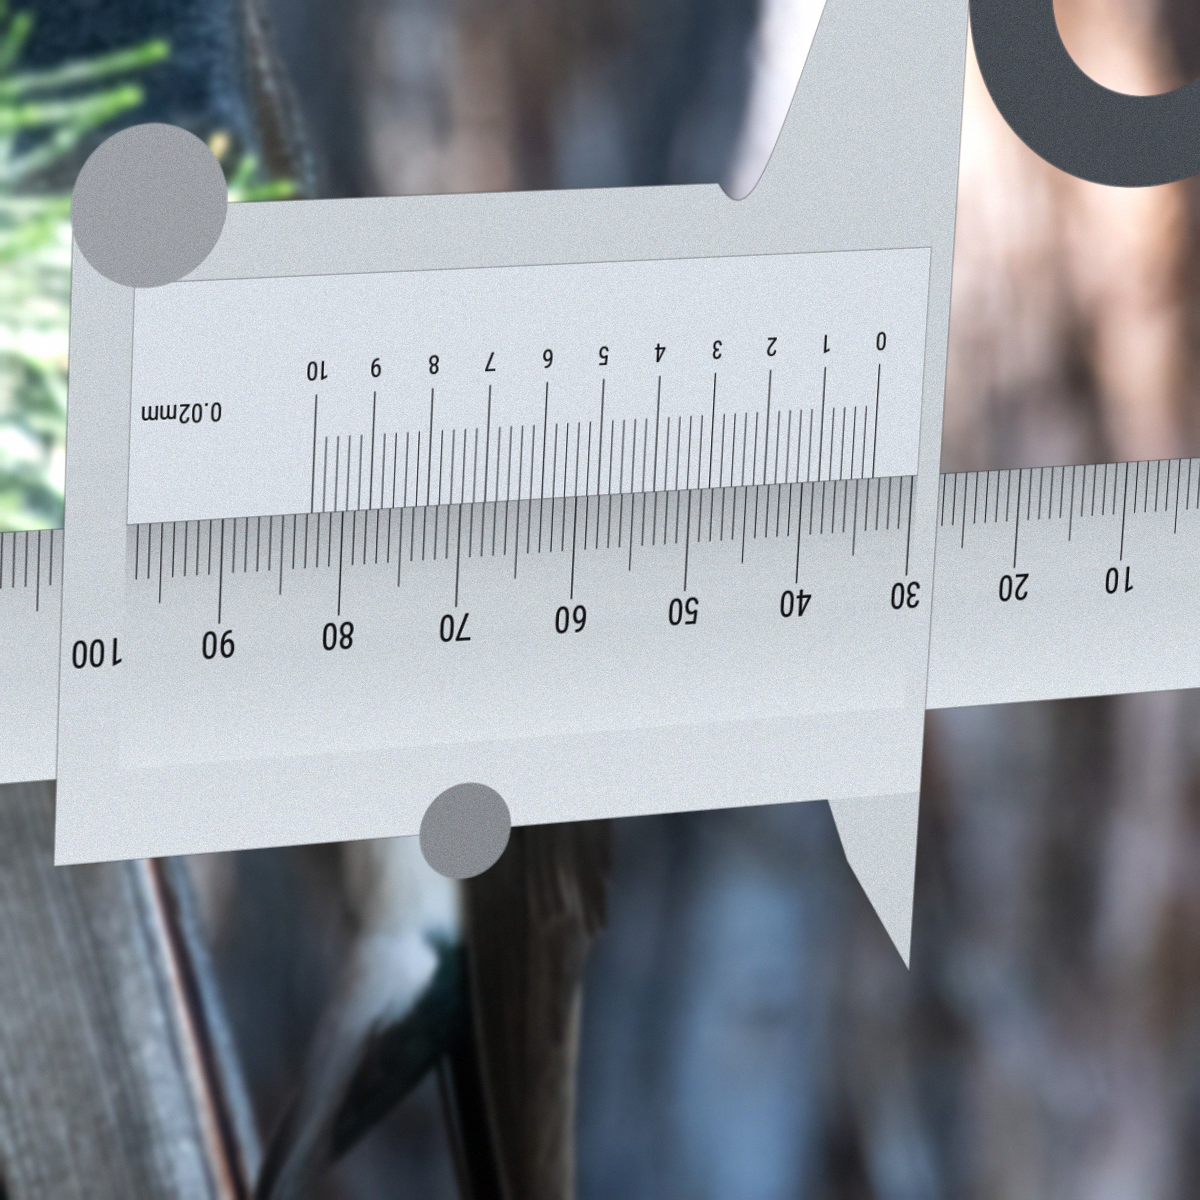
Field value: 33.6 mm
